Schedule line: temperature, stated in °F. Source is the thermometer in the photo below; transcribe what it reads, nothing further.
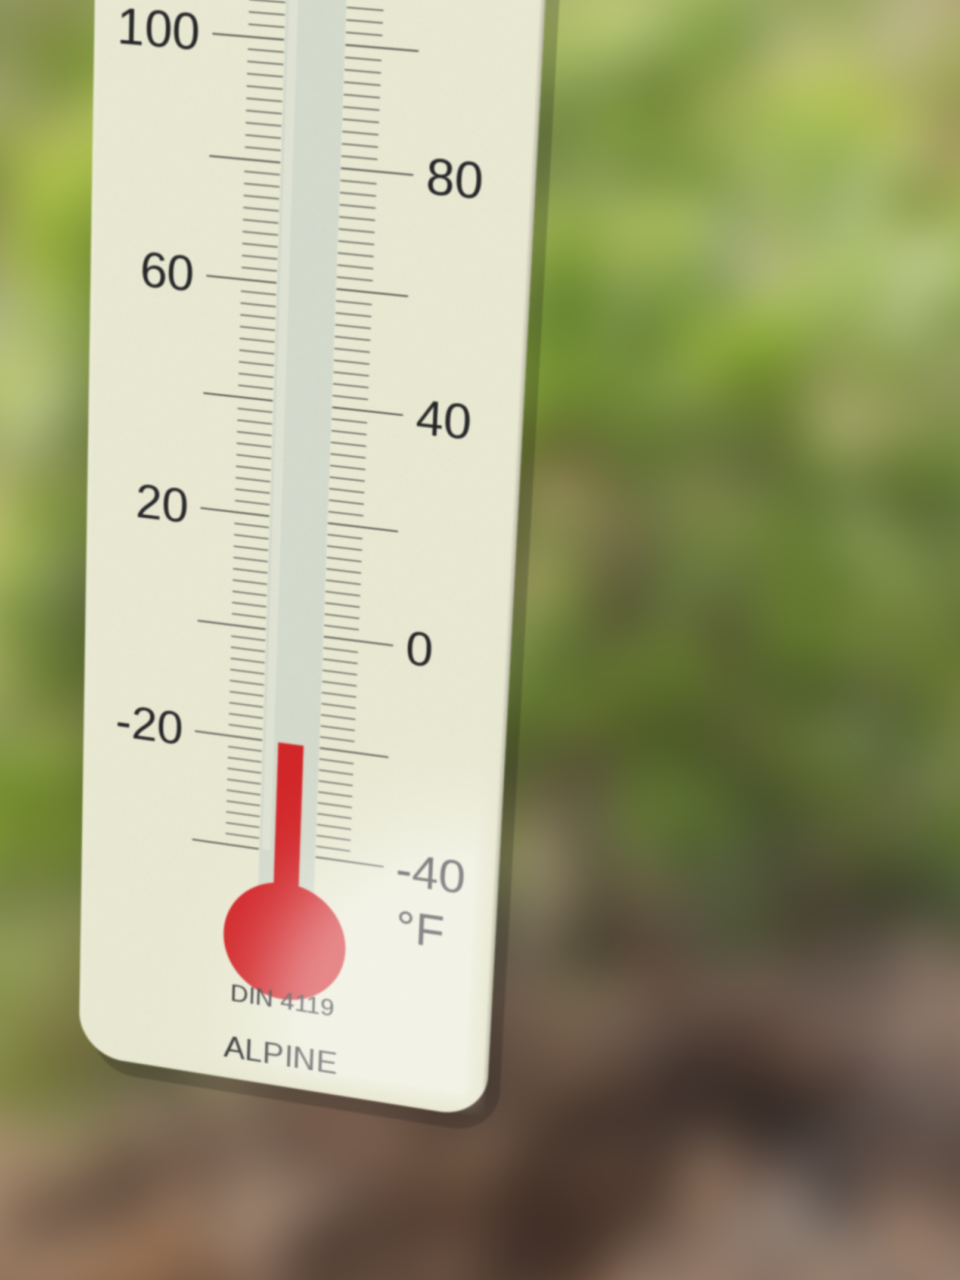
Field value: -20 °F
